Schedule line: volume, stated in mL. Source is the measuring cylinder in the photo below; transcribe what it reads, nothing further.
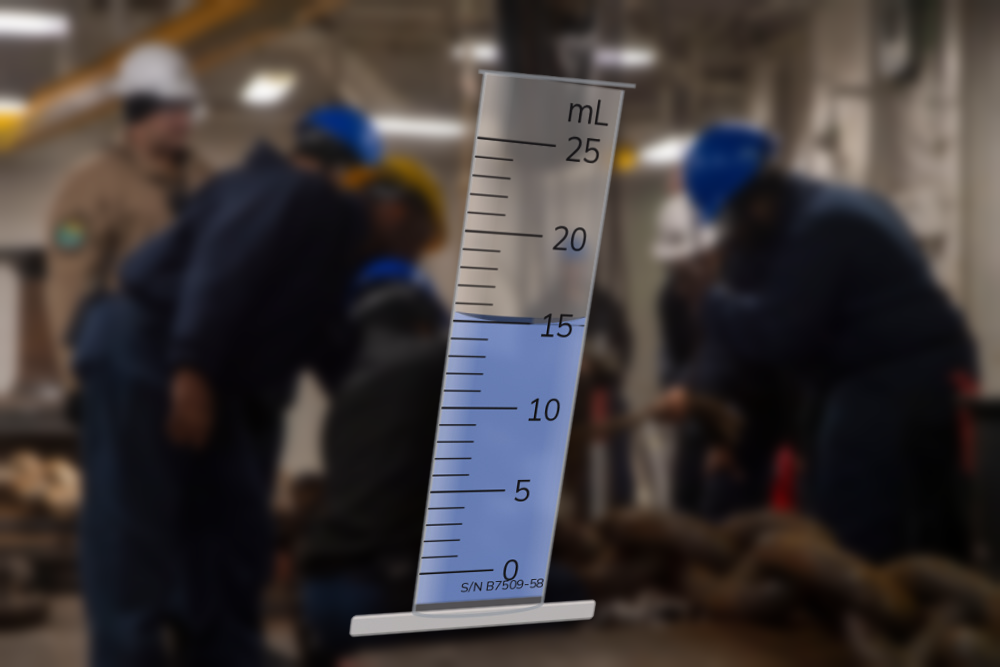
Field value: 15 mL
